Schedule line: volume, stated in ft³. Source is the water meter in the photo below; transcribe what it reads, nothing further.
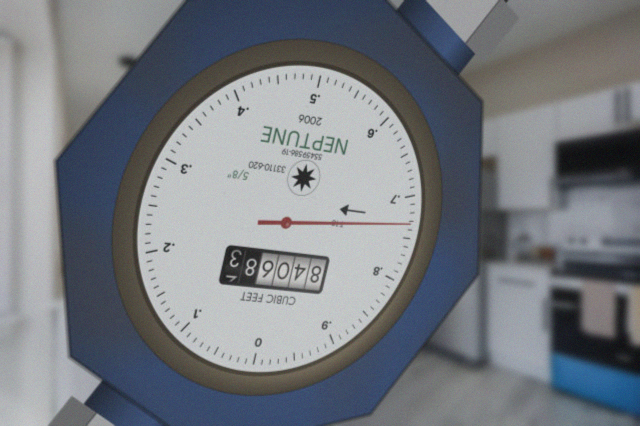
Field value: 840682.73 ft³
